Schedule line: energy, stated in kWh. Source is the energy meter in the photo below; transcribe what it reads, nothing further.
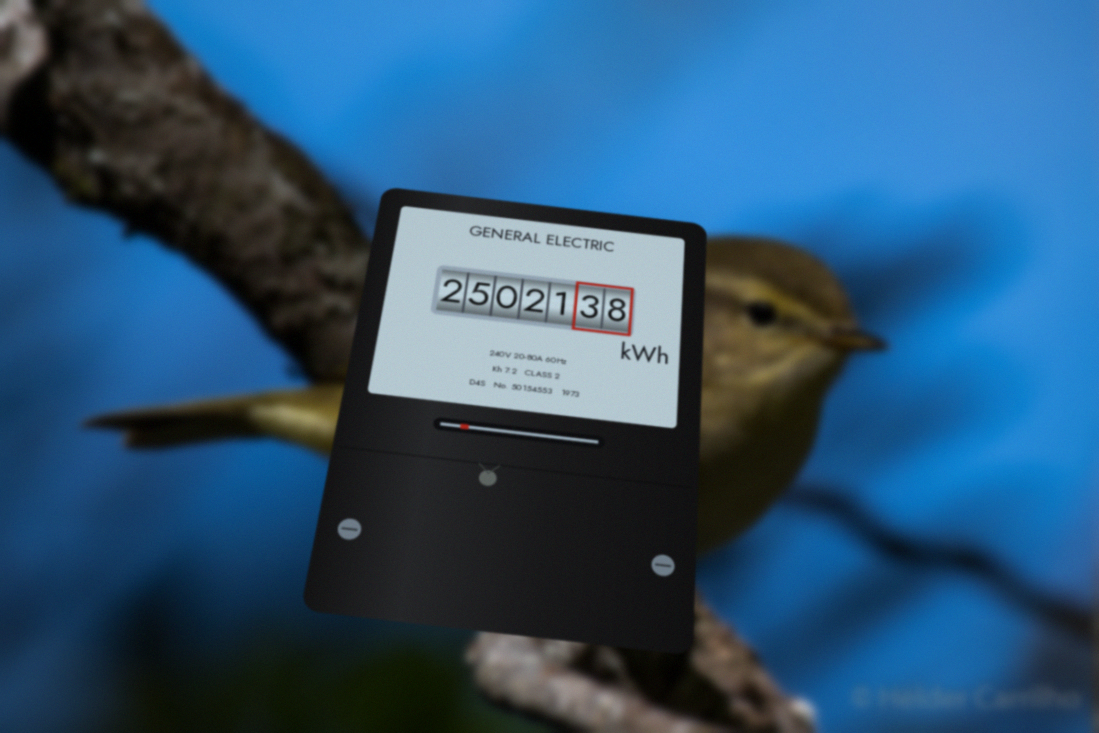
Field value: 25021.38 kWh
